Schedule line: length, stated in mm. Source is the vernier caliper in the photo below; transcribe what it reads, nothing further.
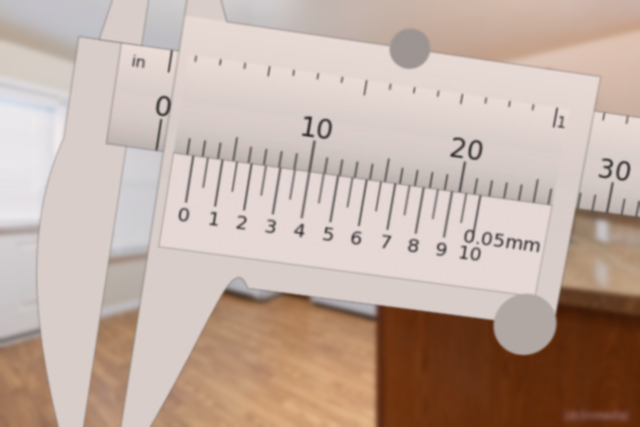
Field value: 2.4 mm
